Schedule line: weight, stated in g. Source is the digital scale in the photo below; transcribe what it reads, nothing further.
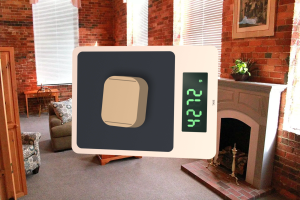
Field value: 4272 g
